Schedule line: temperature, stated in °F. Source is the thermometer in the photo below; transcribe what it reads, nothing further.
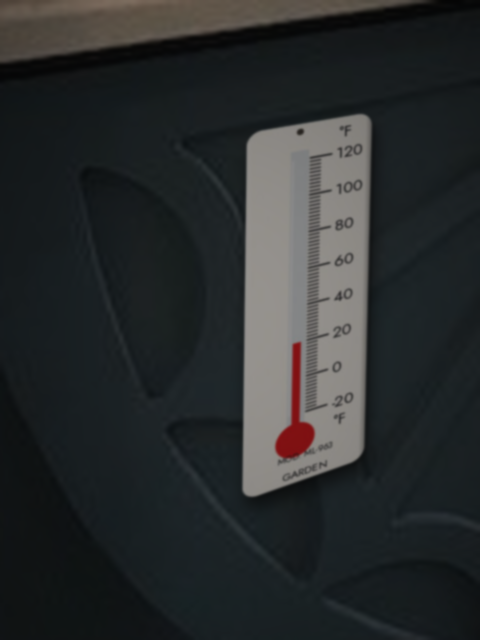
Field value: 20 °F
